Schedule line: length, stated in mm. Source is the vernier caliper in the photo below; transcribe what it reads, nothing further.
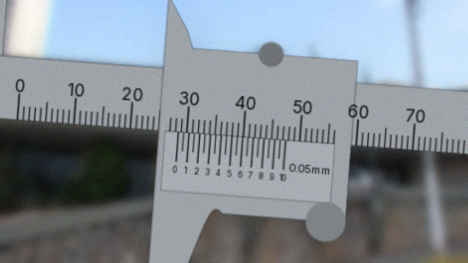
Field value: 28.5 mm
